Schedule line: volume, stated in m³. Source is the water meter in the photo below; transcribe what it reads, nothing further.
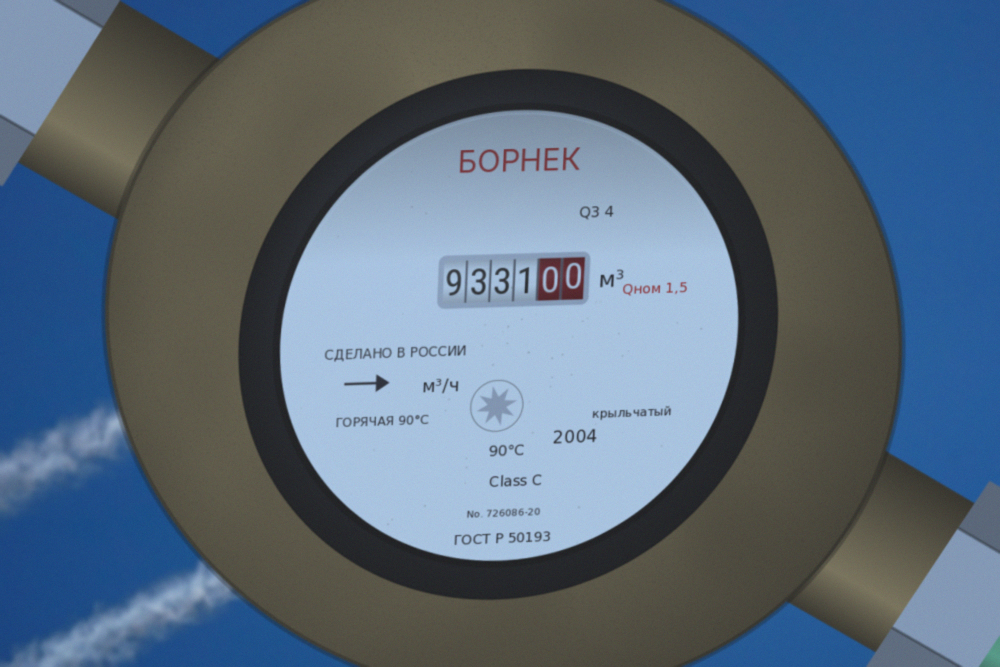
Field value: 9331.00 m³
